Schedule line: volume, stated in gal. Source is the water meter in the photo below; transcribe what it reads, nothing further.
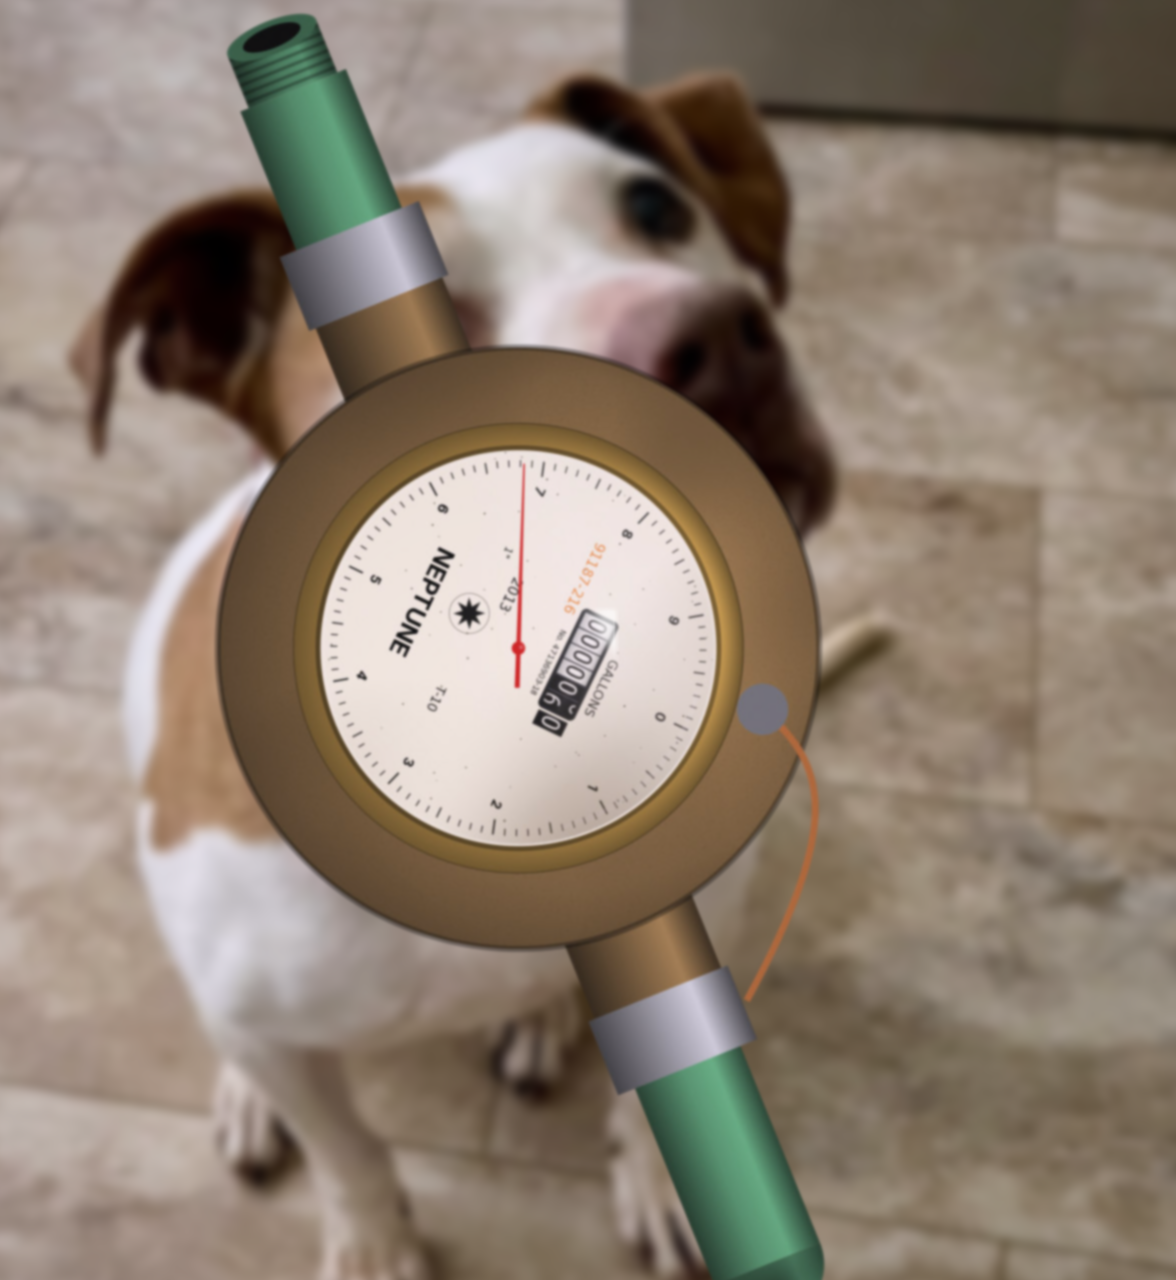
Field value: 56.8 gal
